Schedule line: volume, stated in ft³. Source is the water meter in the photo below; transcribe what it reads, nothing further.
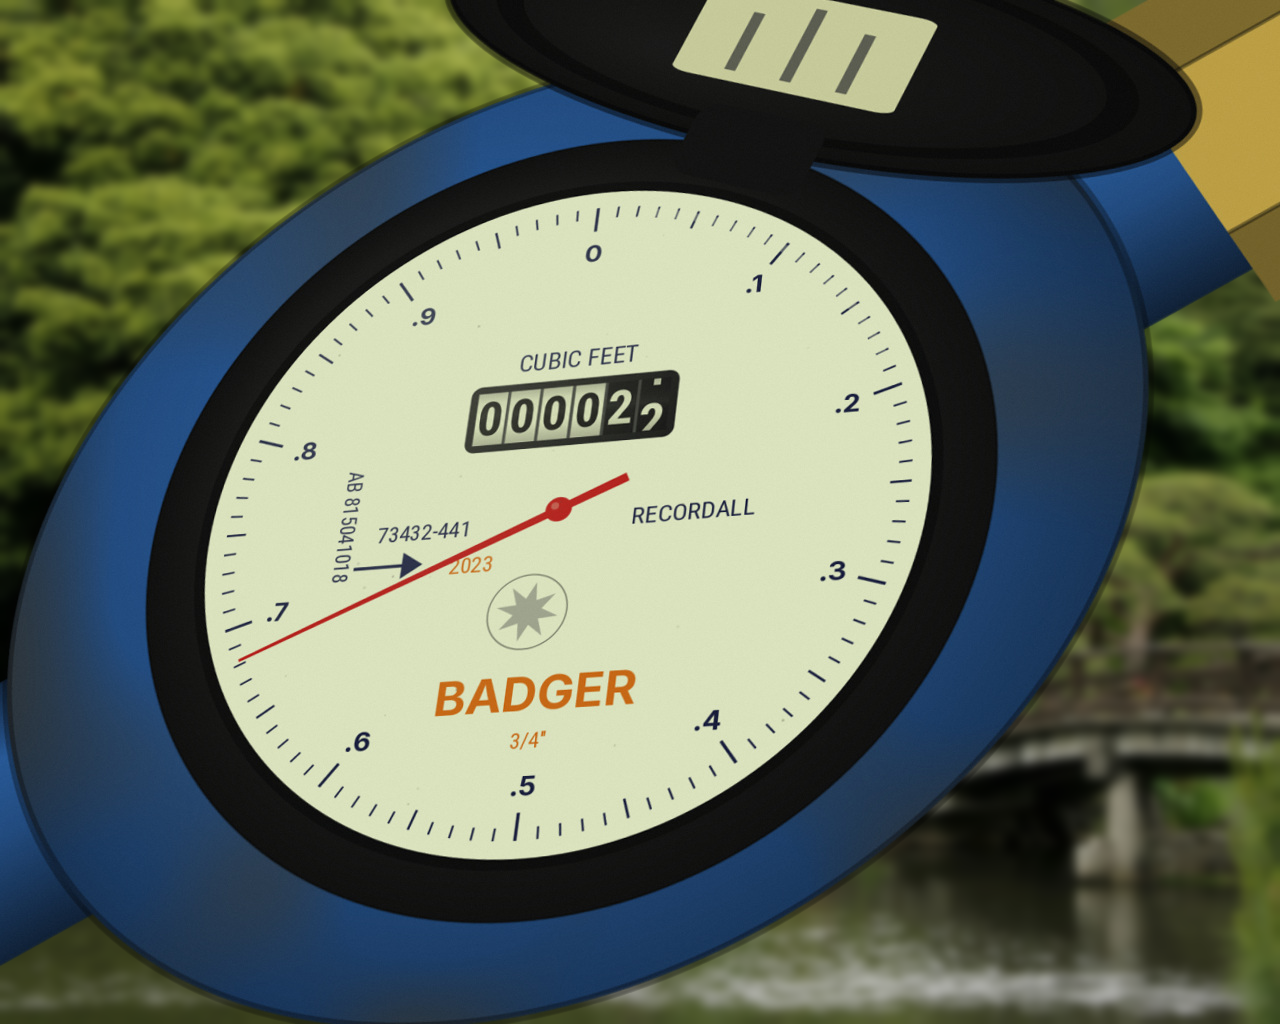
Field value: 21.68 ft³
